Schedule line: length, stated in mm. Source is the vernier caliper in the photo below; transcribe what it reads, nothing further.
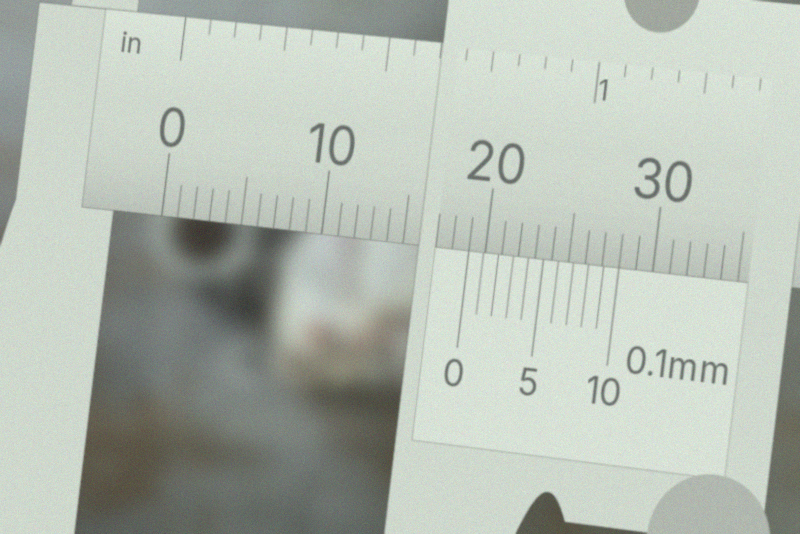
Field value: 19.0 mm
